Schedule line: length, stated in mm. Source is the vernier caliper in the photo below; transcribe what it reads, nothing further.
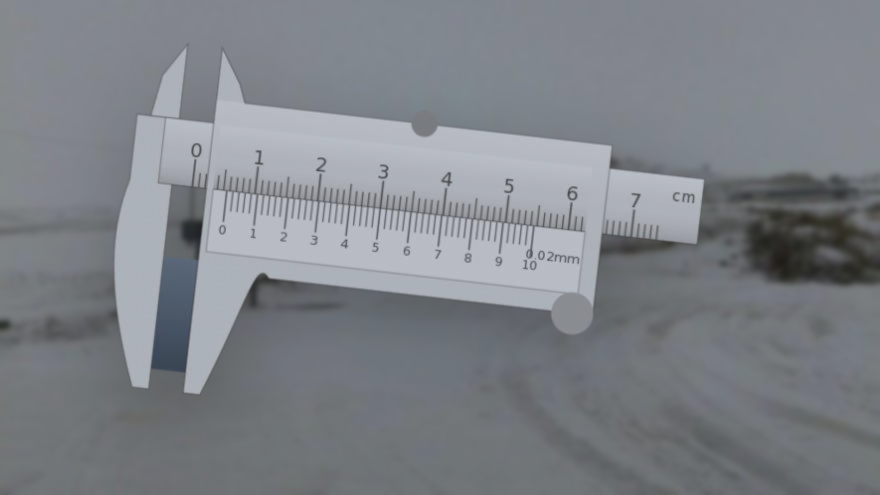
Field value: 5.5 mm
